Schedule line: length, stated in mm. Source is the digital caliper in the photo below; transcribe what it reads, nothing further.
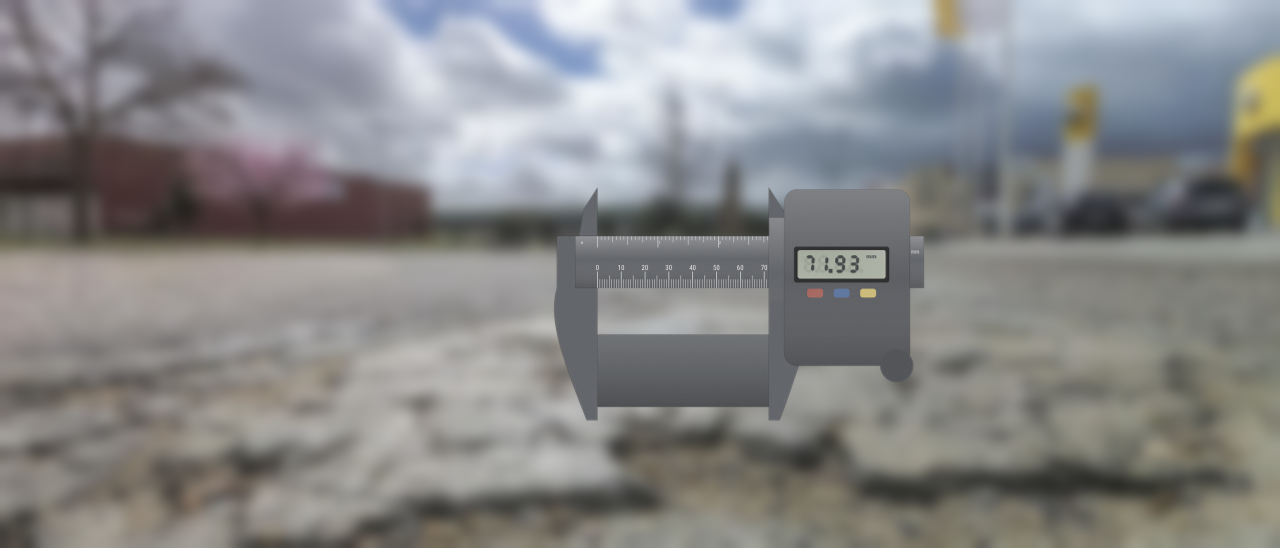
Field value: 71.93 mm
